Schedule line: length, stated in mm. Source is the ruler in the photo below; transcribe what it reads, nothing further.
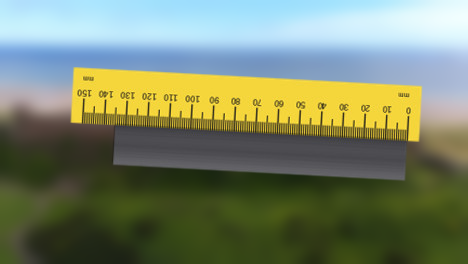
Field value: 135 mm
